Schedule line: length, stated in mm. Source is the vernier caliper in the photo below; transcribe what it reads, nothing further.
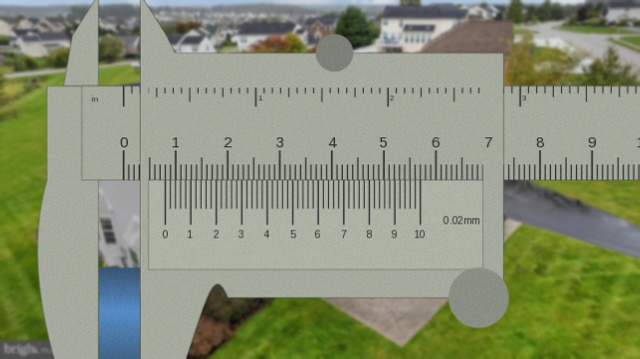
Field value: 8.0 mm
